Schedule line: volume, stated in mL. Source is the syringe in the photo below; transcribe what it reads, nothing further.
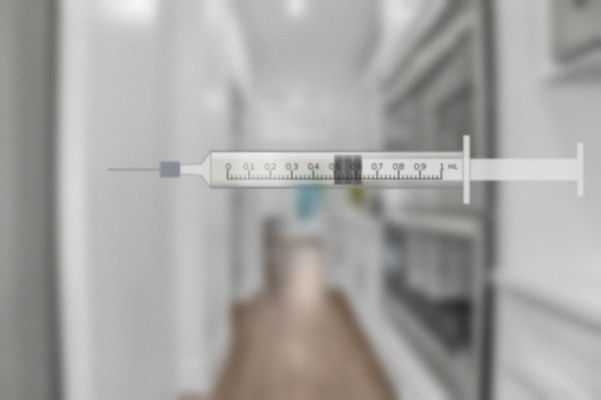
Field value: 0.5 mL
